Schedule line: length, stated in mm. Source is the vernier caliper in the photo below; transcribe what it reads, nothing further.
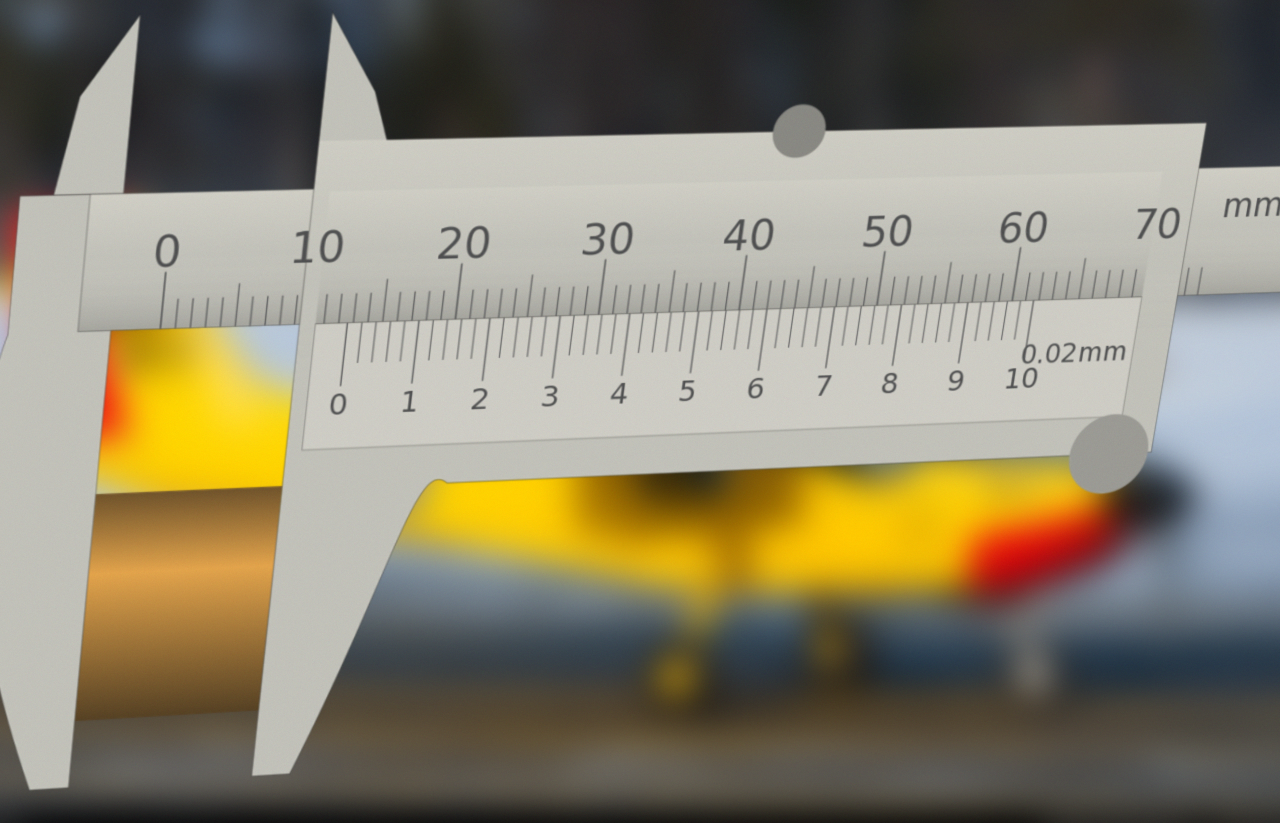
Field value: 12.6 mm
